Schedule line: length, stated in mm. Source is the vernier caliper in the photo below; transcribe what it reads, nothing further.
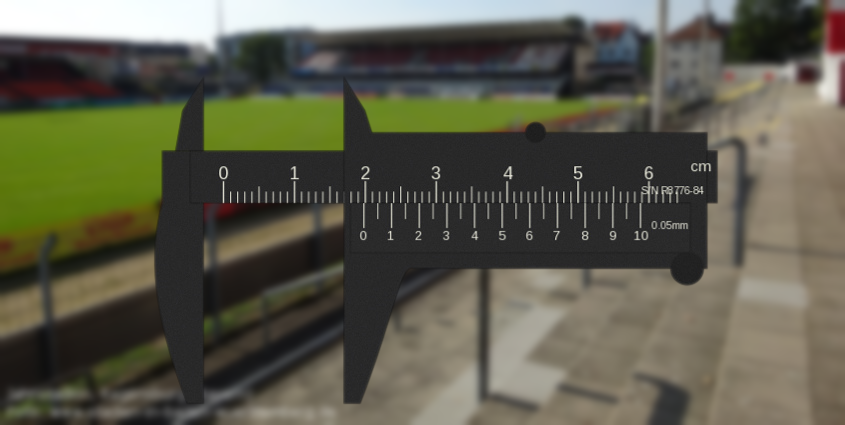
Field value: 19.8 mm
